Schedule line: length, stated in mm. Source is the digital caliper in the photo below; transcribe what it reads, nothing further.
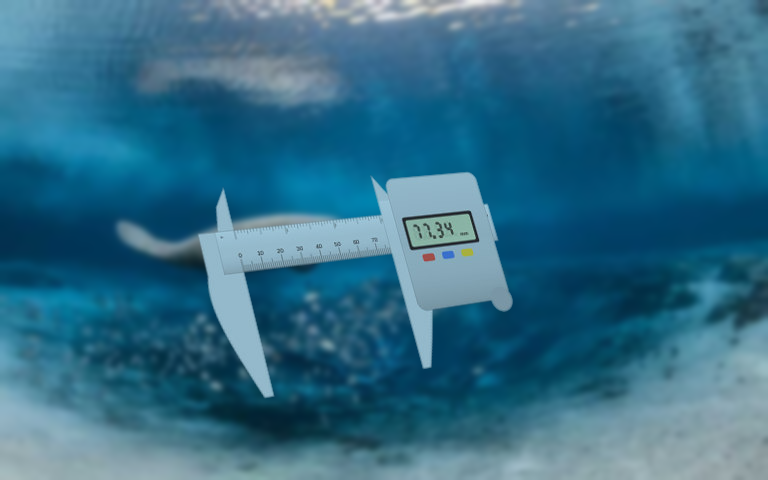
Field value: 77.34 mm
